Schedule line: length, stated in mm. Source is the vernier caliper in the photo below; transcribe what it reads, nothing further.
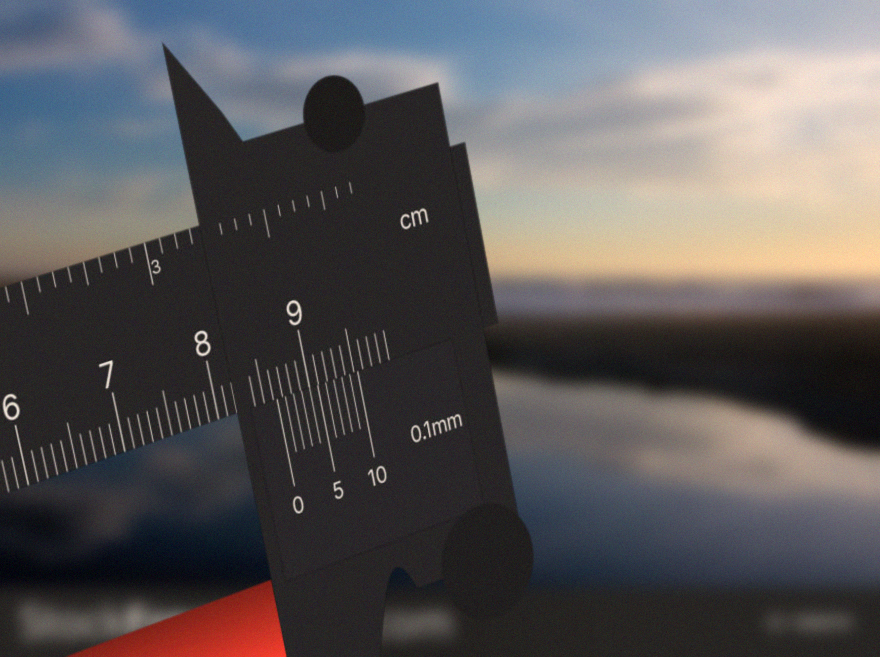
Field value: 86.4 mm
